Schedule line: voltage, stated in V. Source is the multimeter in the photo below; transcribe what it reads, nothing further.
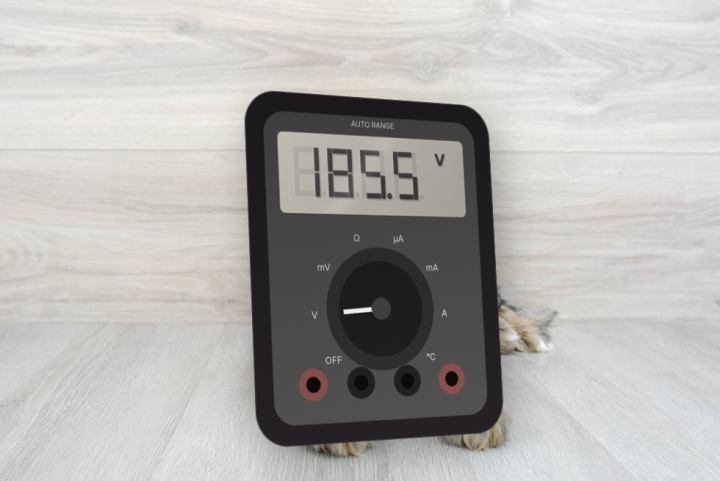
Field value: 185.5 V
